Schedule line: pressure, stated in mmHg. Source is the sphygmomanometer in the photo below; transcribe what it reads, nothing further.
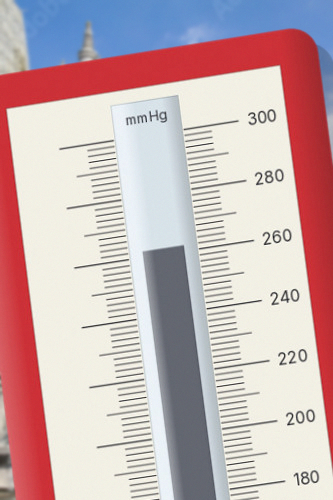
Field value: 262 mmHg
